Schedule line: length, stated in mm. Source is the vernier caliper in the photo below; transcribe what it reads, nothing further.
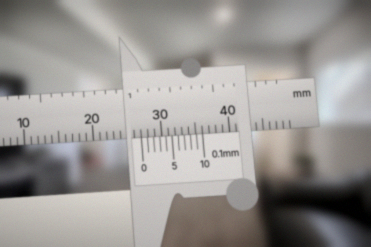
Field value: 27.0 mm
